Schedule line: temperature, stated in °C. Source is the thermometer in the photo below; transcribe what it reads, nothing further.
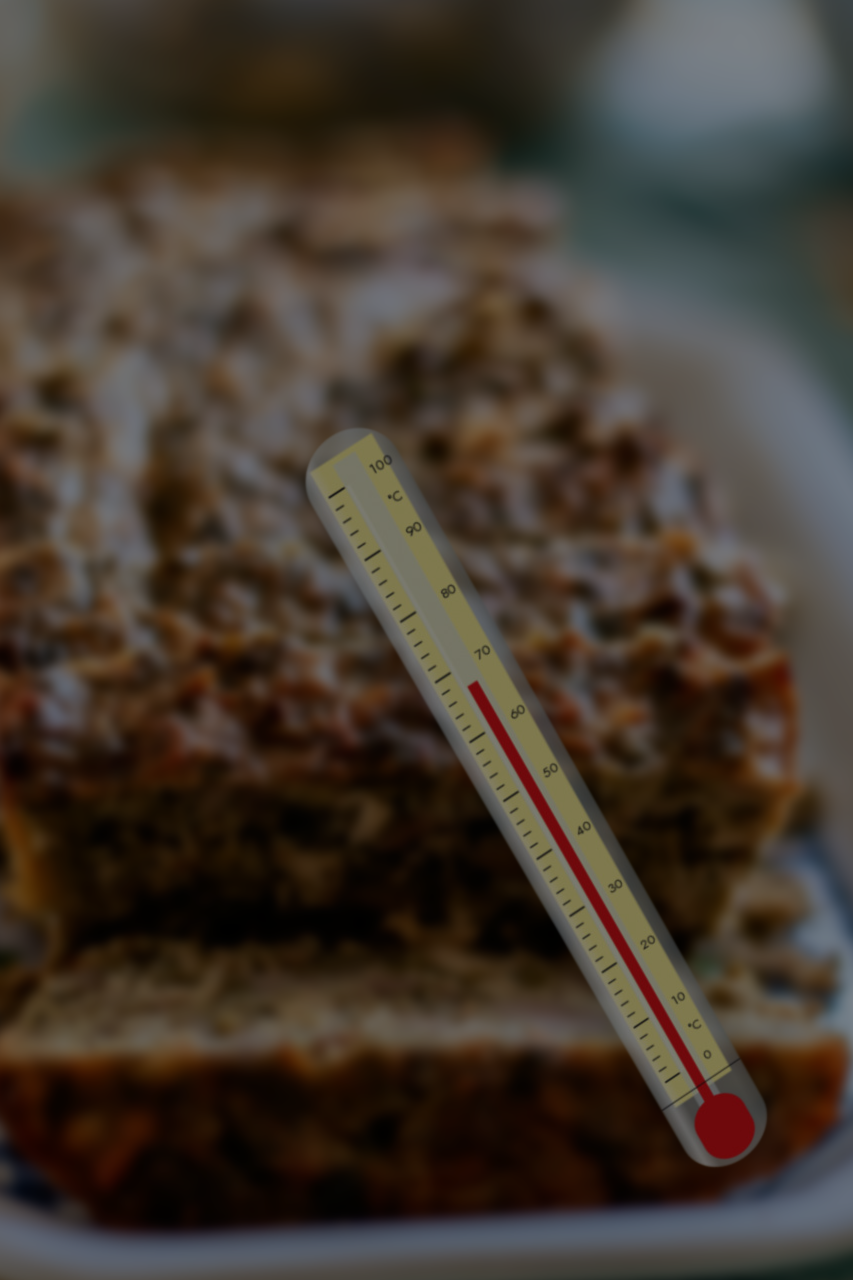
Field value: 67 °C
